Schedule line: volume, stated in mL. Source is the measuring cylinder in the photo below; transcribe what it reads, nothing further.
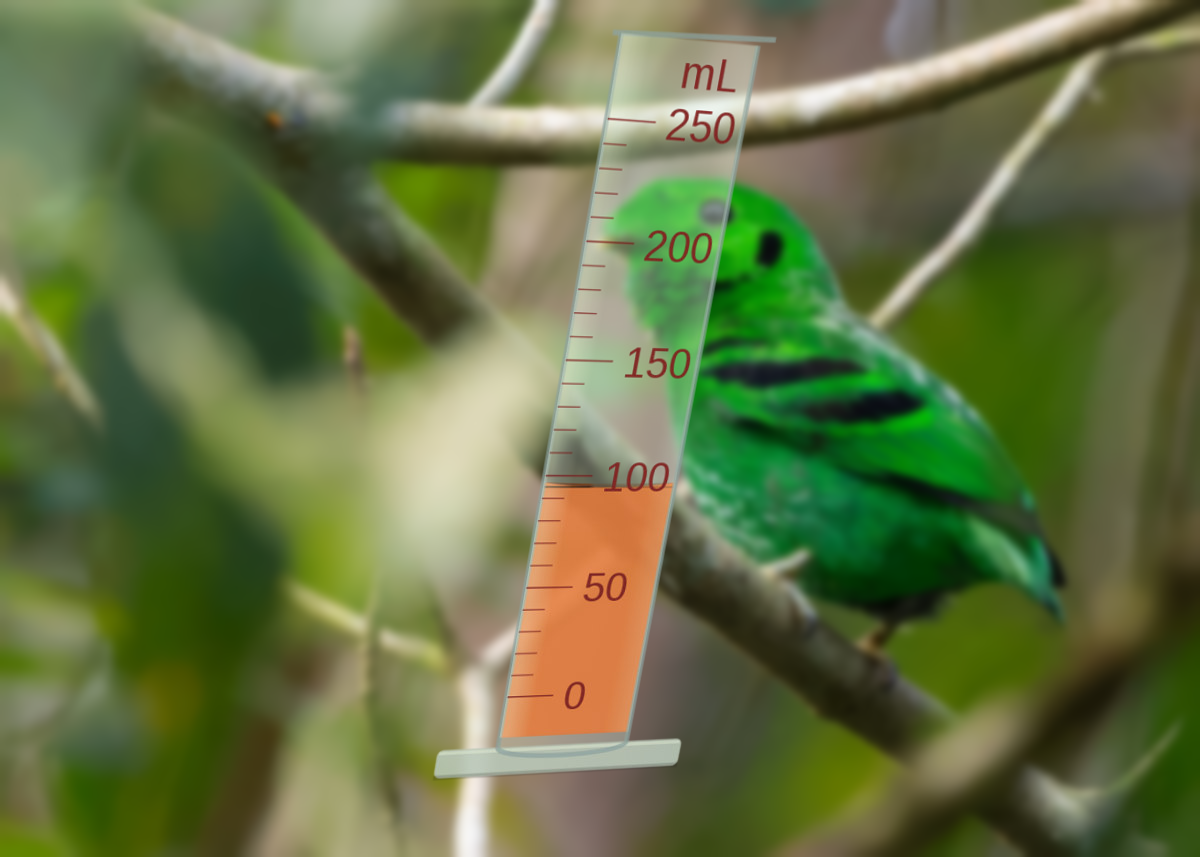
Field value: 95 mL
